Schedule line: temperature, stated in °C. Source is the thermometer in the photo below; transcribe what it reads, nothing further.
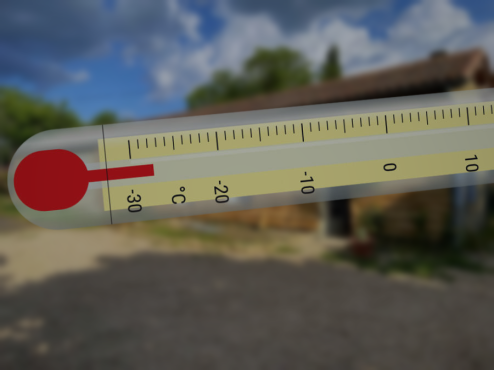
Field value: -27.5 °C
